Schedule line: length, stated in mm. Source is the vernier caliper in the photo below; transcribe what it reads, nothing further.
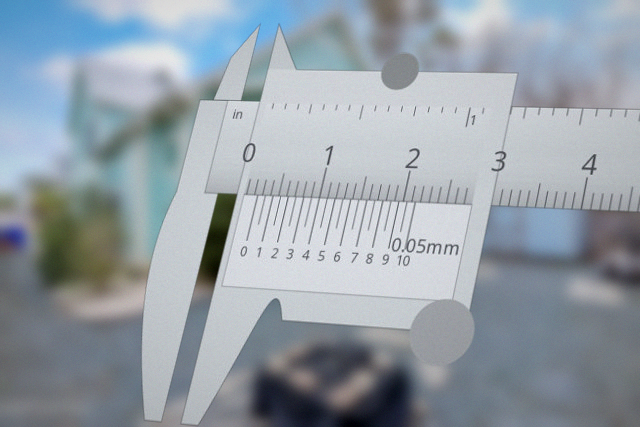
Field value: 2.4 mm
